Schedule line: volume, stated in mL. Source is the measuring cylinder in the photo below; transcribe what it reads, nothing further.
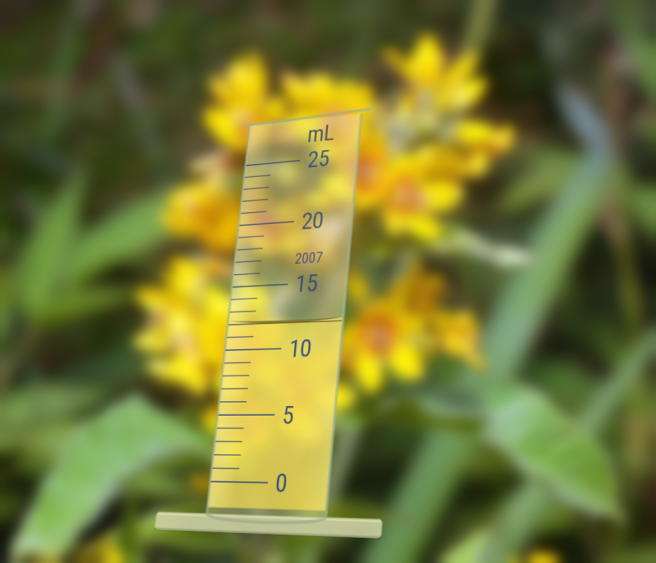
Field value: 12 mL
